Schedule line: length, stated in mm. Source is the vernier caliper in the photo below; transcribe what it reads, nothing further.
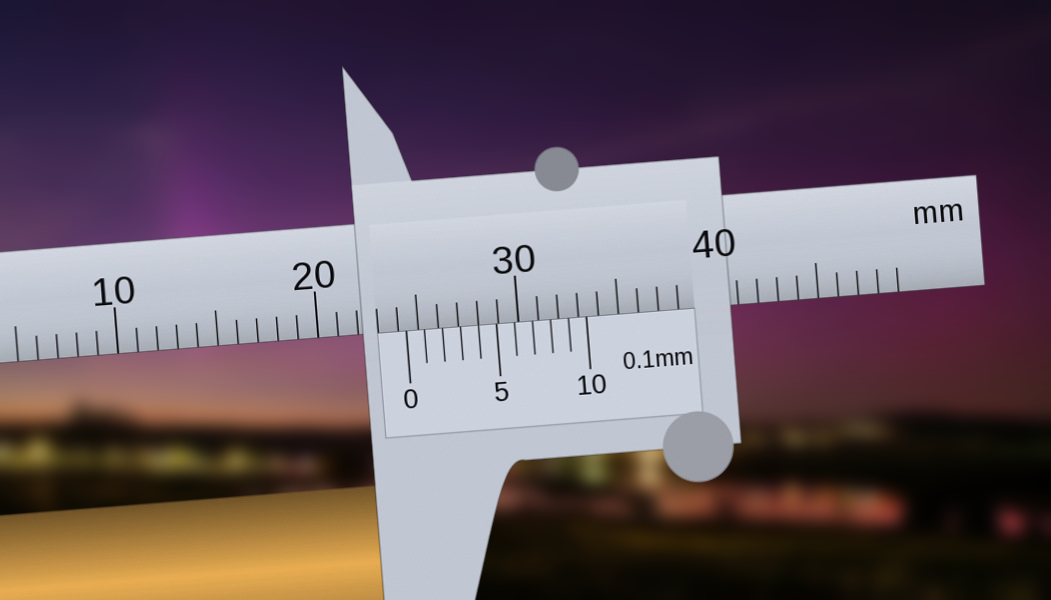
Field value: 24.4 mm
